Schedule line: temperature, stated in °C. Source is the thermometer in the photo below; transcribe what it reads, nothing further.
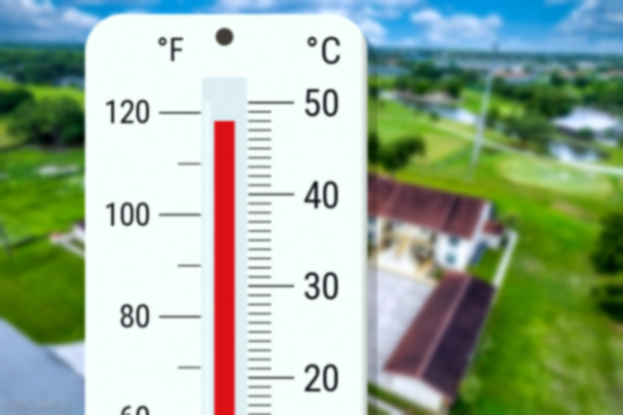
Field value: 48 °C
